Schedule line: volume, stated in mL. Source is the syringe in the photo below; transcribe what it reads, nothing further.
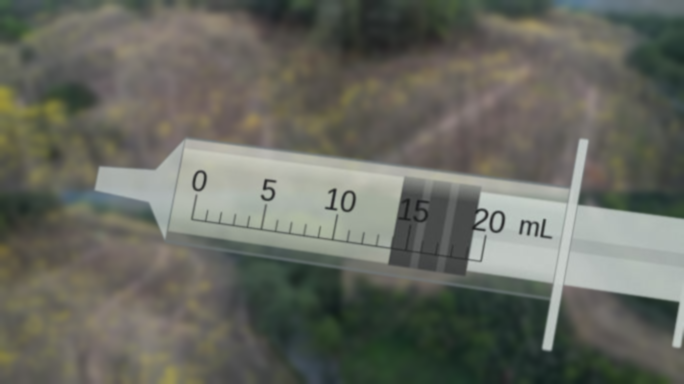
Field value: 14 mL
